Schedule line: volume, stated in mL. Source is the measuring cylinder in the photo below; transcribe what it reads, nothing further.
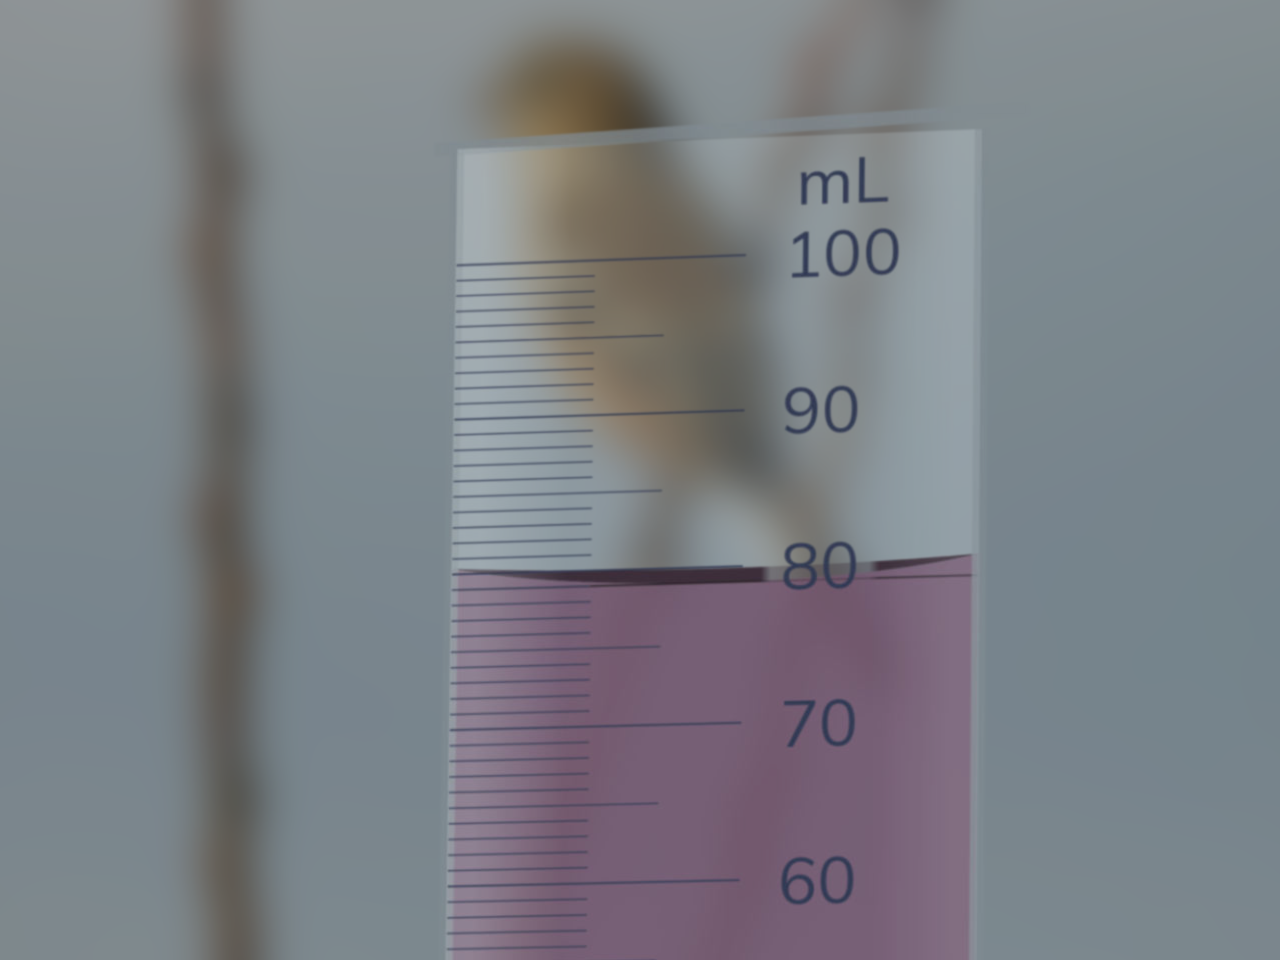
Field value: 79 mL
